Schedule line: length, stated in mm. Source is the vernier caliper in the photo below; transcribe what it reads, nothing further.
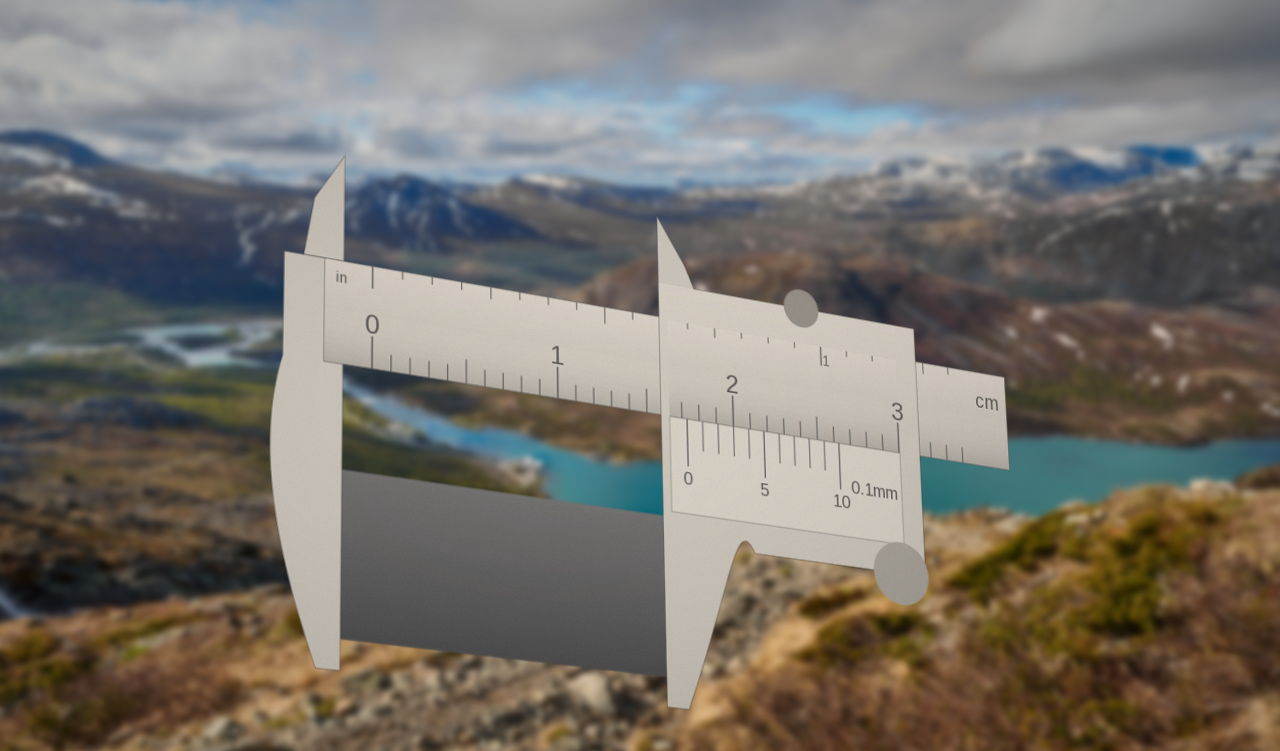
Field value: 17.3 mm
